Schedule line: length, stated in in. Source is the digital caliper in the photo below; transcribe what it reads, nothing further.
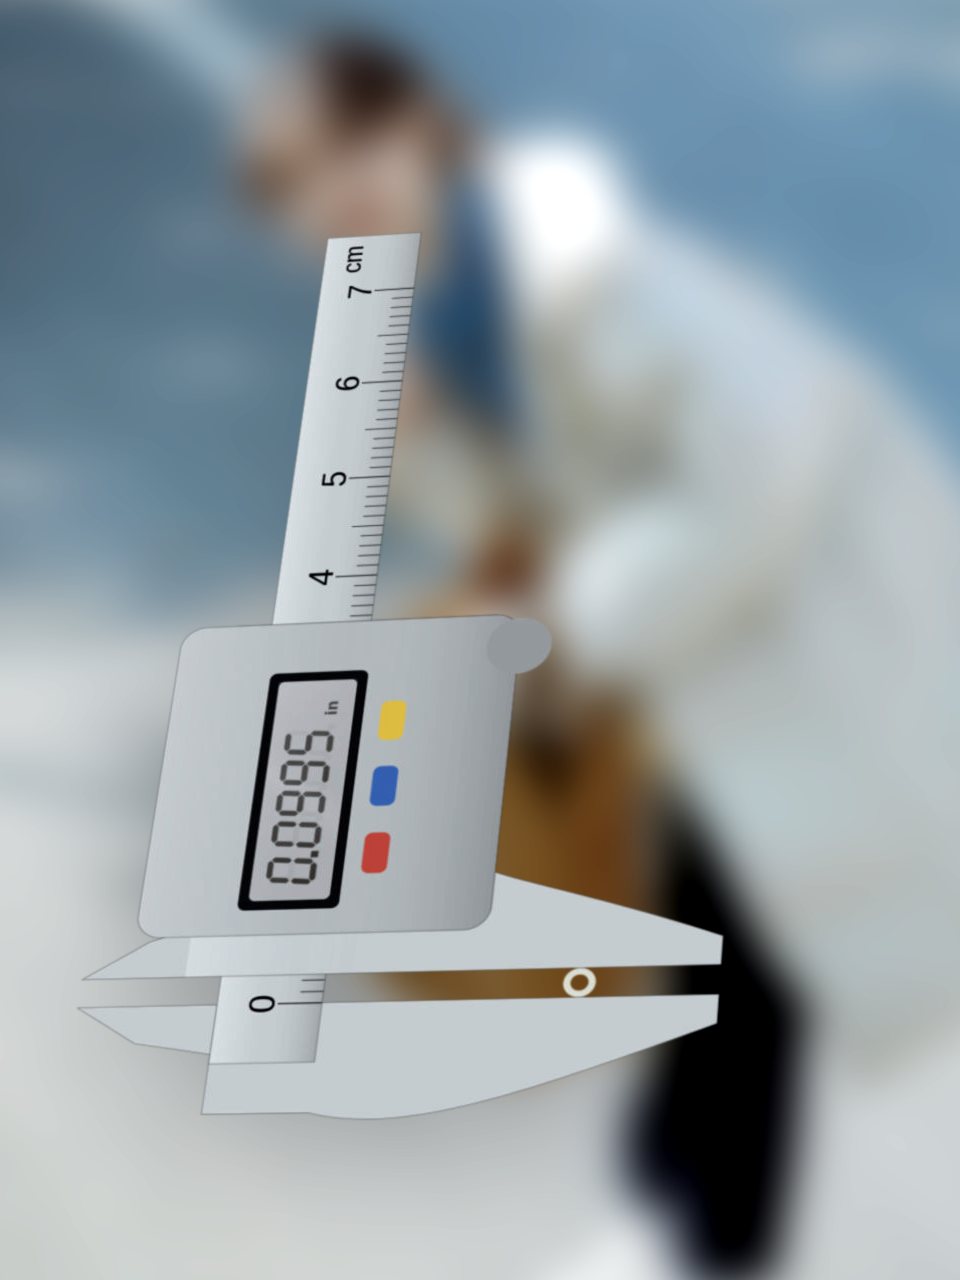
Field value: 0.0995 in
